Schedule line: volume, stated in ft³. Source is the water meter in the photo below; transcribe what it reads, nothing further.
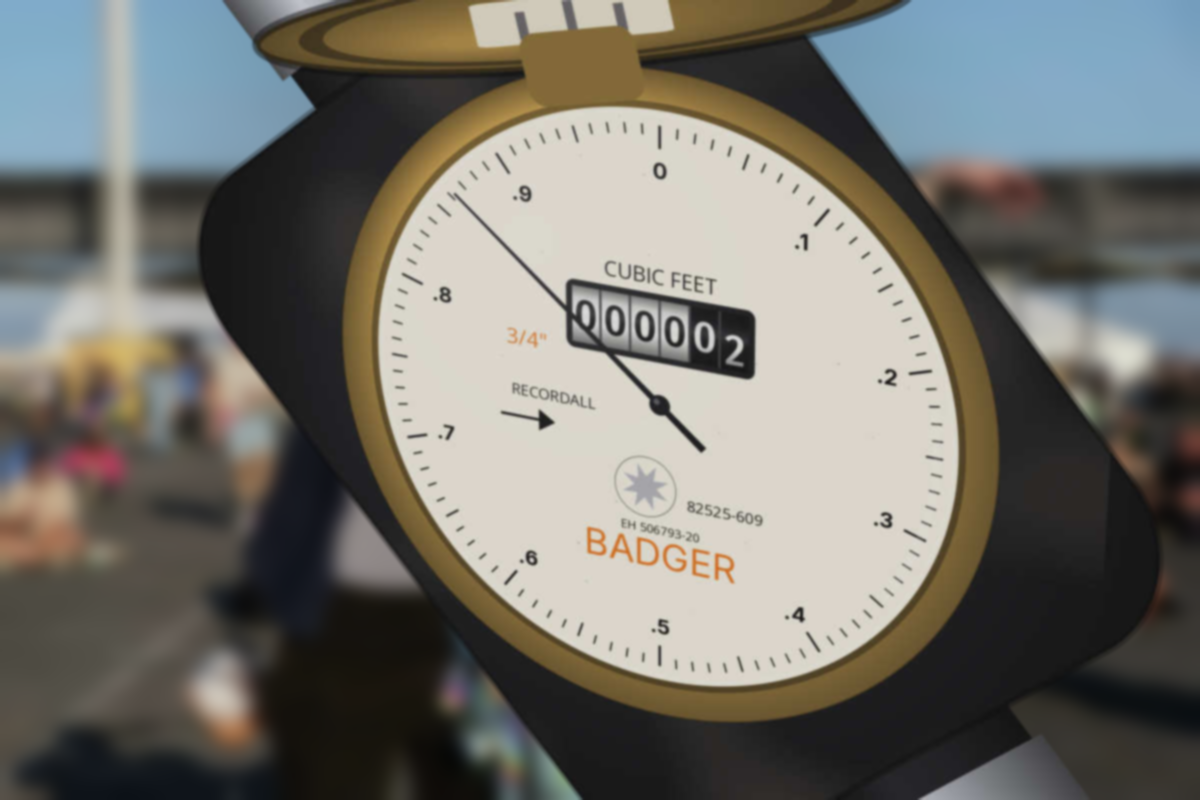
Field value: 1.86 ft³
